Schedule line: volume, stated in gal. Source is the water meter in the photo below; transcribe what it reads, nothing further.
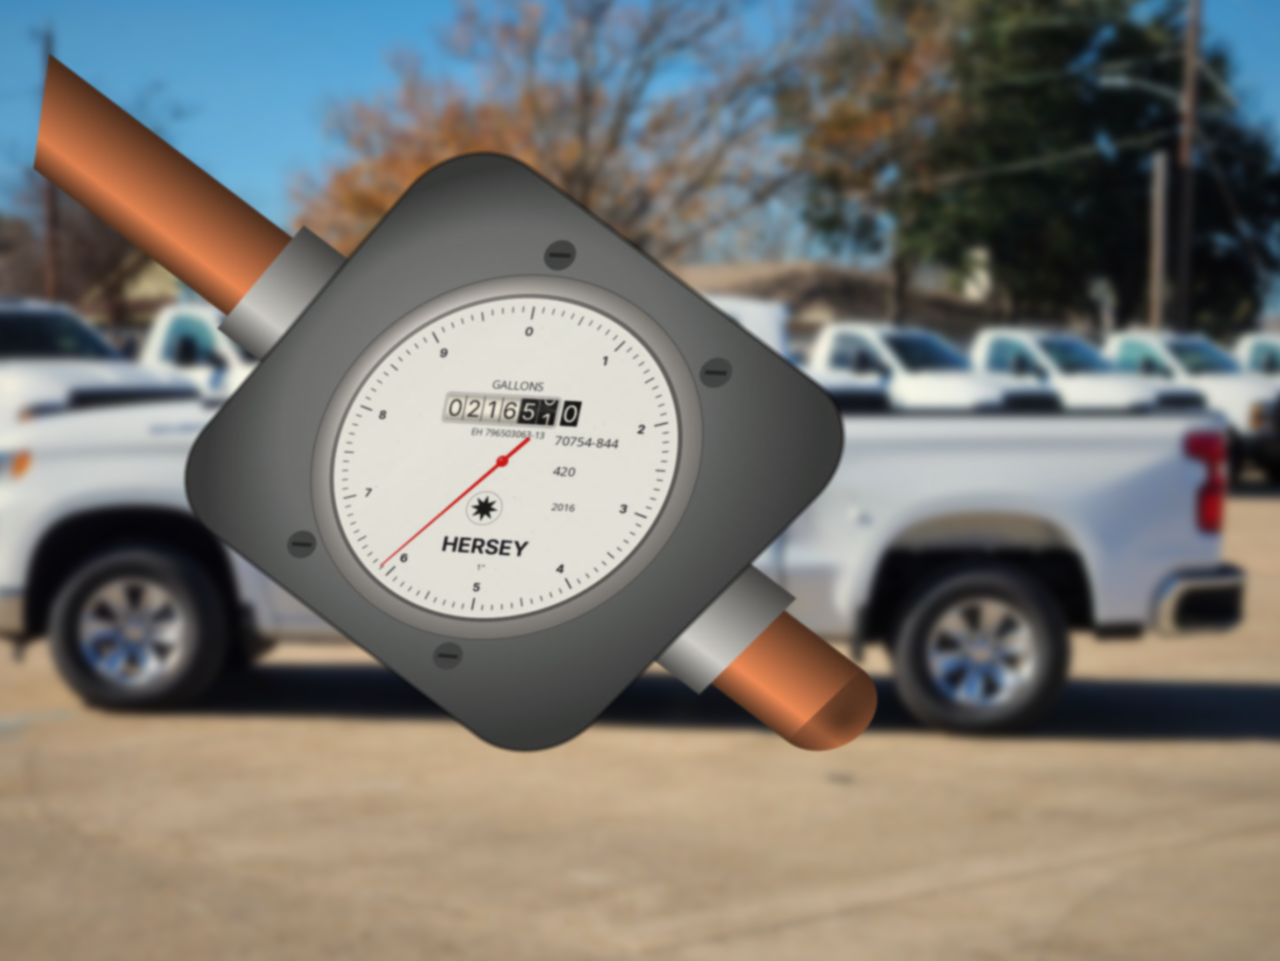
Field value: 216506.1 gal
